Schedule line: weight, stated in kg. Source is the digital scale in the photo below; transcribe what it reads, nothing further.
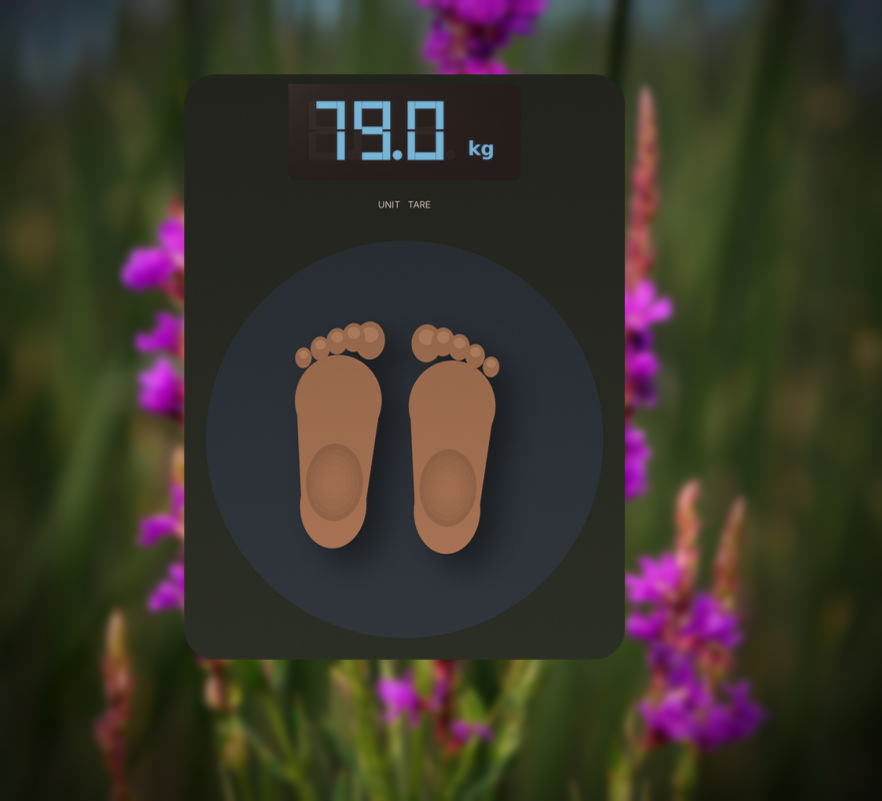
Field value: 79.0 kg
